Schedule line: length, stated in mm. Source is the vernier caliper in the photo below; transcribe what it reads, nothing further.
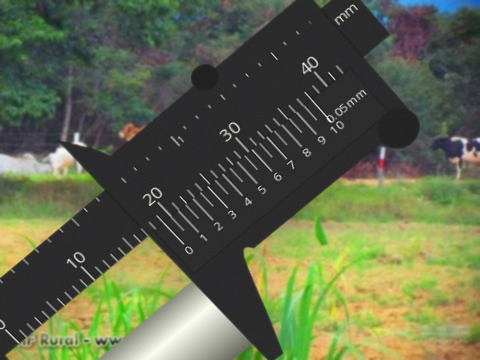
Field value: 19.0 mm
